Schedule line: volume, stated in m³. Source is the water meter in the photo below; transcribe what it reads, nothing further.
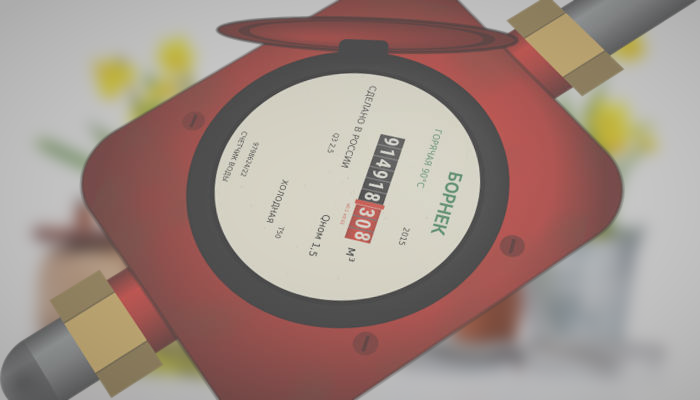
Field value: 914918.308 m³
